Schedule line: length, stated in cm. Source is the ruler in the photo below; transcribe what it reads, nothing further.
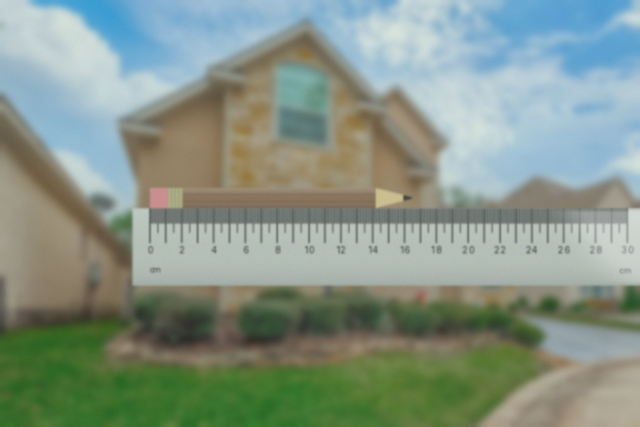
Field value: 16.5 cm
